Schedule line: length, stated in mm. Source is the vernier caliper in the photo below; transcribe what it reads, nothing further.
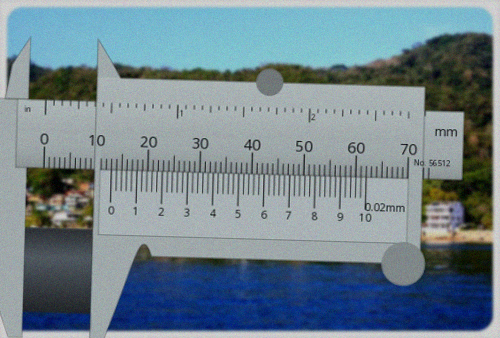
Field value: 13.0 mm
